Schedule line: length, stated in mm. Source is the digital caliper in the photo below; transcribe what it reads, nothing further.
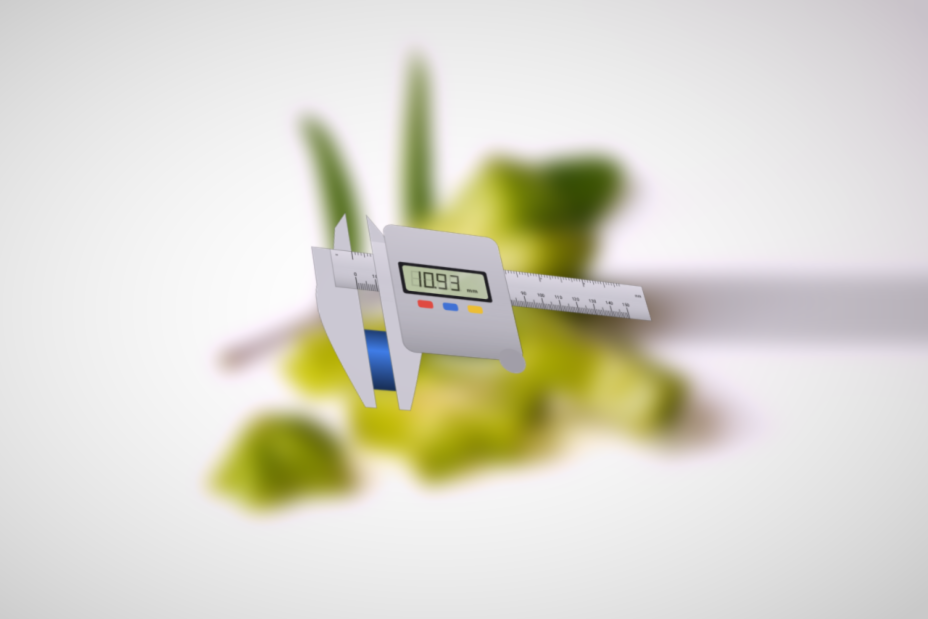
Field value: 10.93 mm
